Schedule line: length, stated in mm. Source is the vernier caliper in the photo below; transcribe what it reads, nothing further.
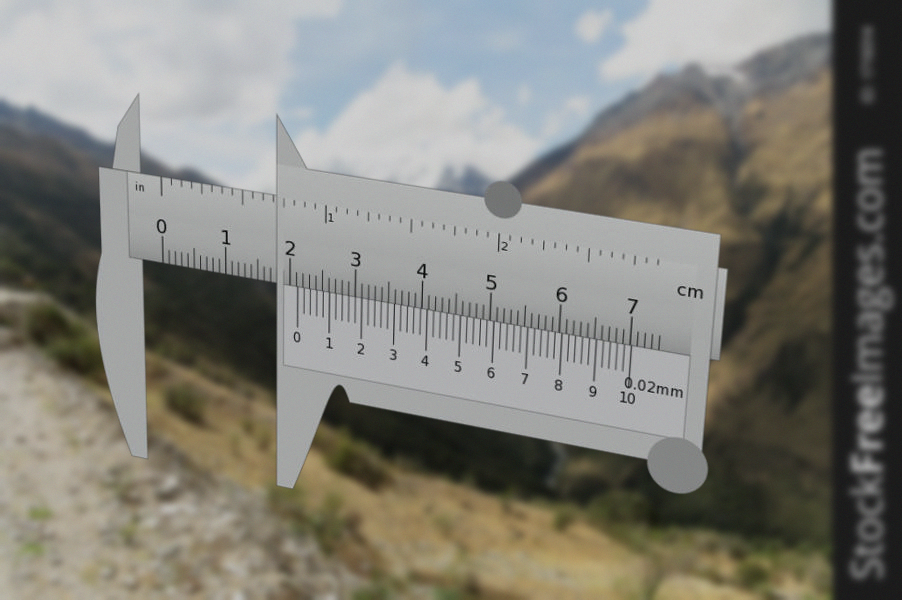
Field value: 21.2 mm
